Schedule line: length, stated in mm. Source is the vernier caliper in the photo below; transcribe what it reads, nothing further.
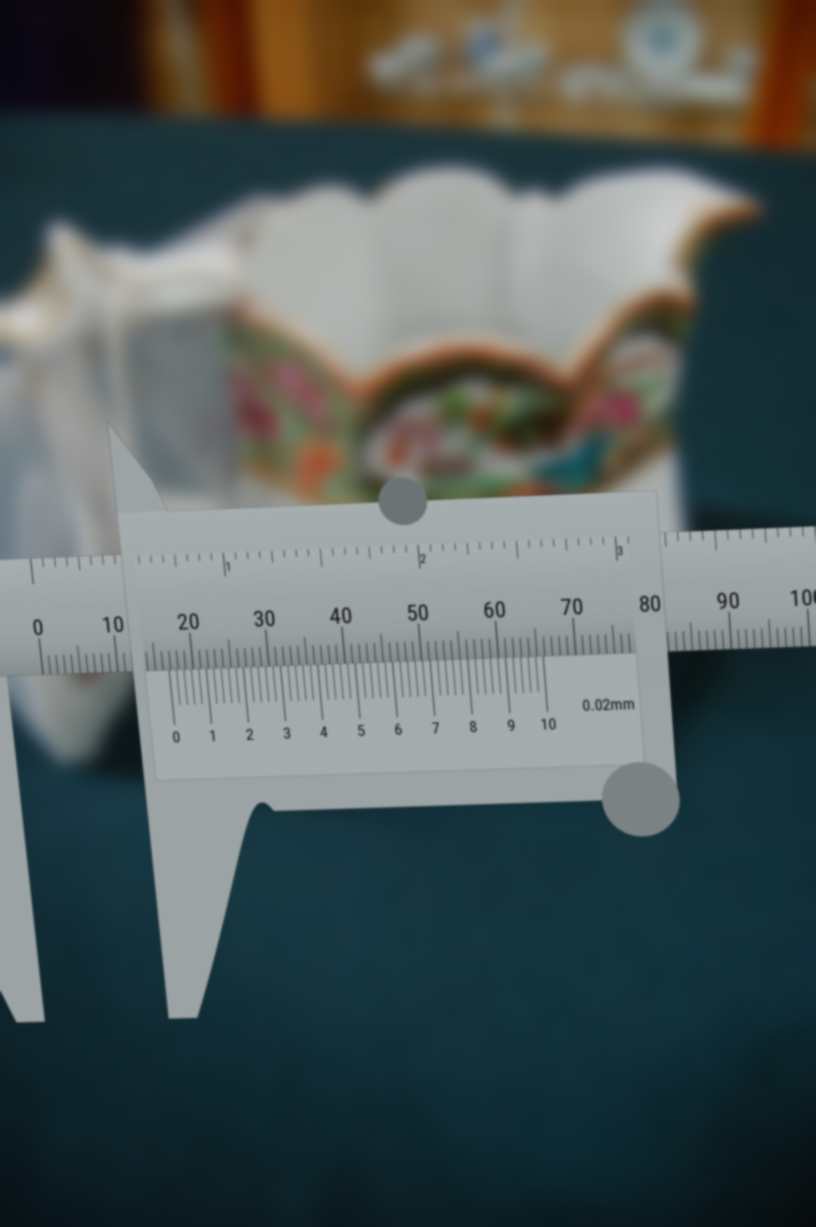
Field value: 16.8 mm
